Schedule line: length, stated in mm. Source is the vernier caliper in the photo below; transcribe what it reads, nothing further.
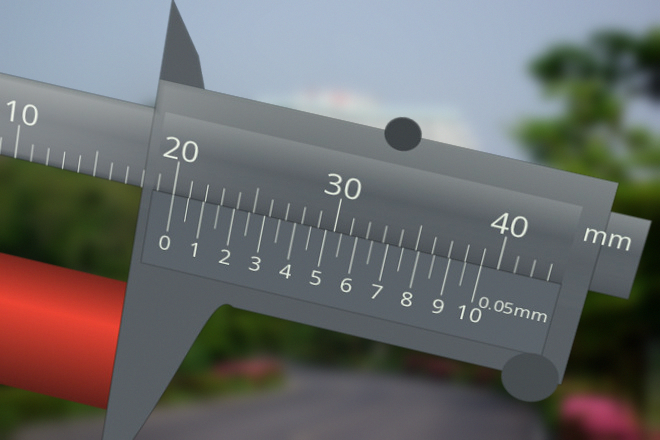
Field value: 20.0 mm
